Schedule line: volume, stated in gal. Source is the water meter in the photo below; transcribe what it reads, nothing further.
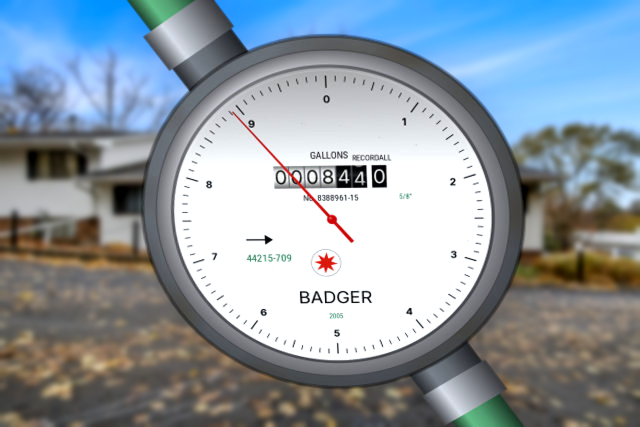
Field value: 8438.9 gal
